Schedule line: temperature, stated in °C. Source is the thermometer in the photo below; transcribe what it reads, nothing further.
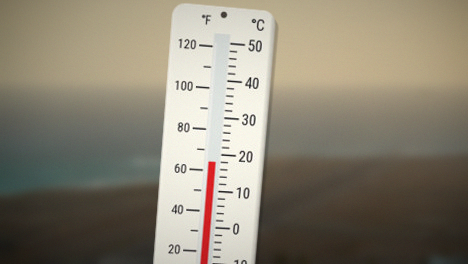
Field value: 18 °C
